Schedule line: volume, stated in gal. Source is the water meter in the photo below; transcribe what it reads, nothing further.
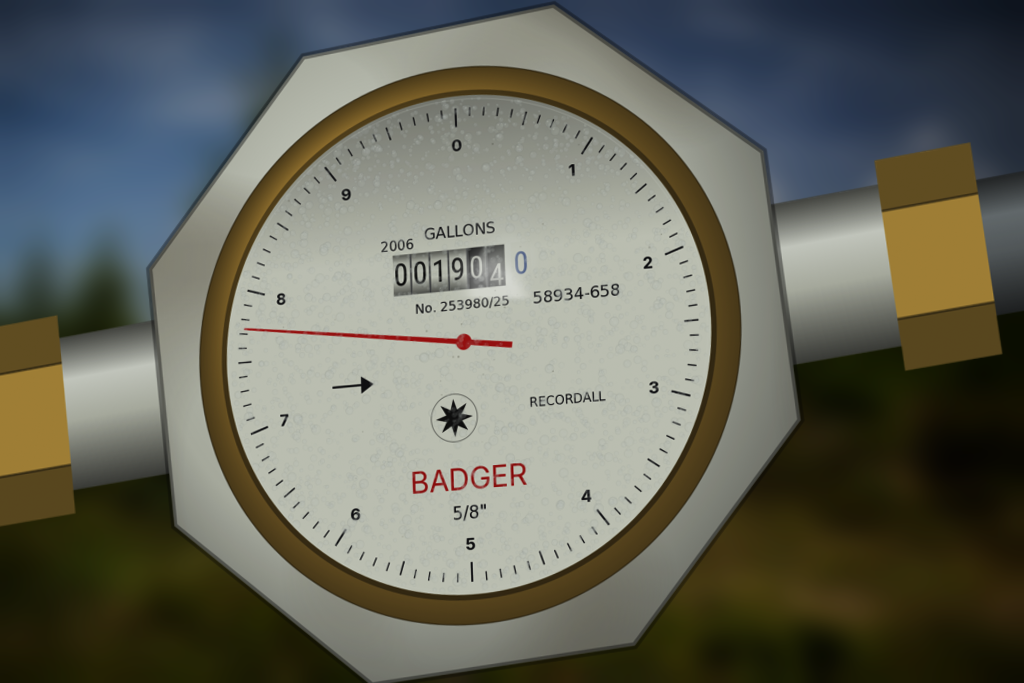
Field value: 19037.7 gal
